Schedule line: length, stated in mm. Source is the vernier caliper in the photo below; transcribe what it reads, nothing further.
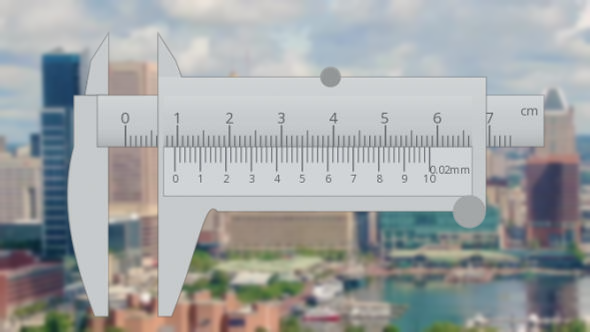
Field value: 9.5 mm
